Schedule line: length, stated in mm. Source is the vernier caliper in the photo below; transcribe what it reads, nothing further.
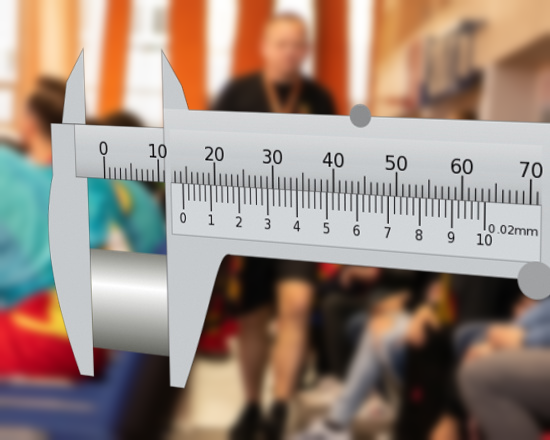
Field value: 14.4 mm
